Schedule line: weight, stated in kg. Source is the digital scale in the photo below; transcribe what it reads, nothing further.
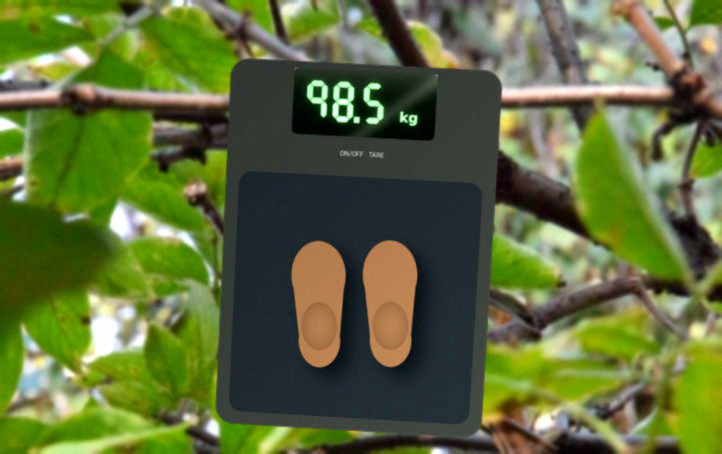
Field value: 98.5 kg
